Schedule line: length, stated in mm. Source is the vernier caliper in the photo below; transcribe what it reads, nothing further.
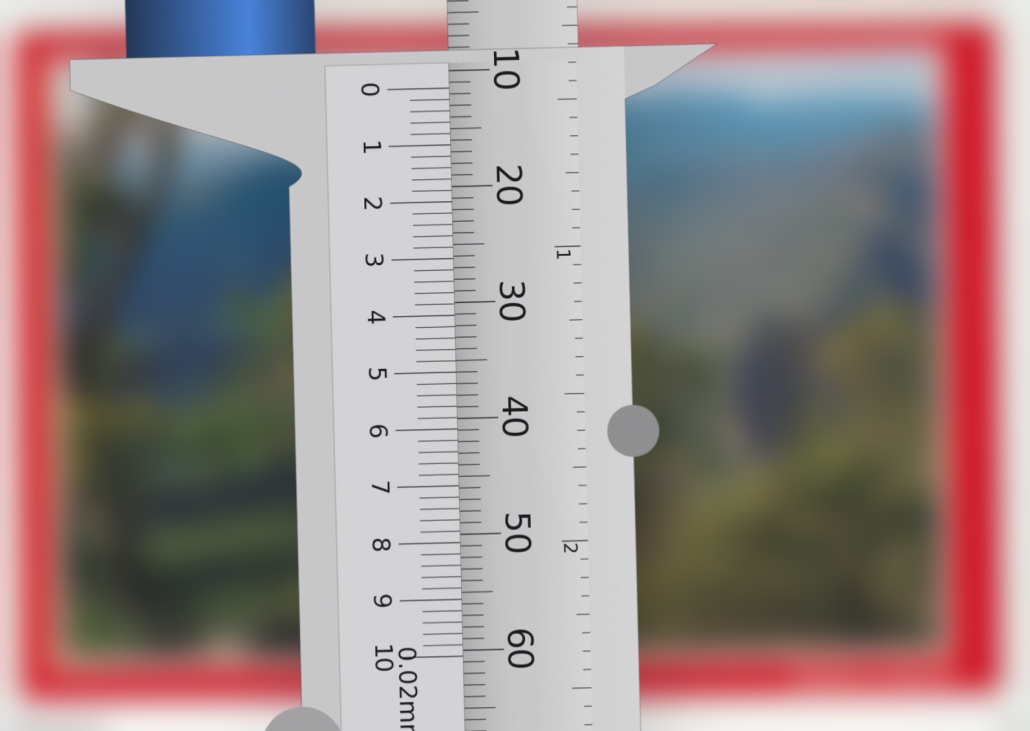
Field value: 11.5 mm
